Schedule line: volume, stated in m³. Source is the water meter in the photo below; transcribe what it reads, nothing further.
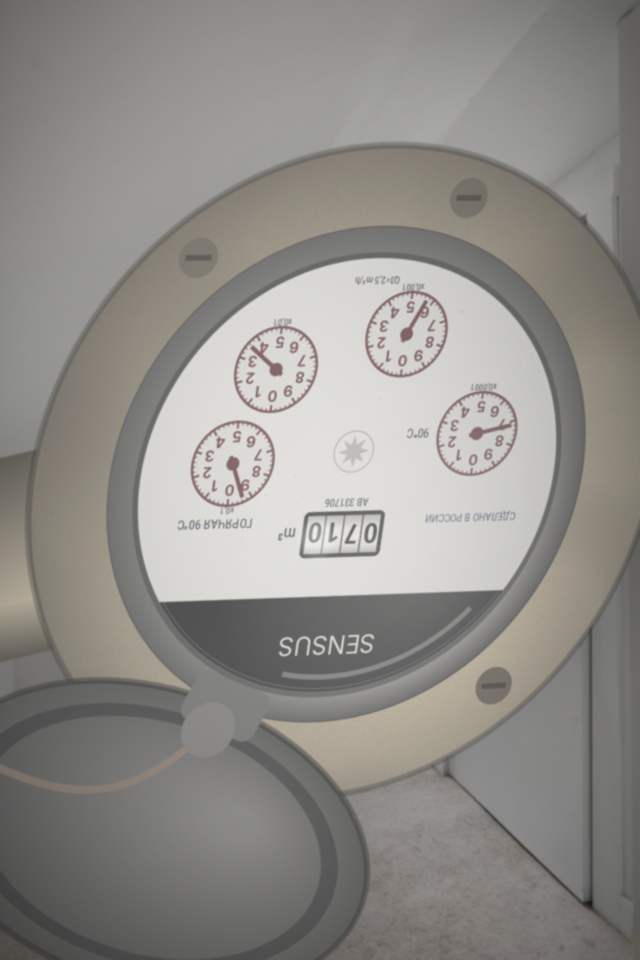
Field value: 709.9357 m³
